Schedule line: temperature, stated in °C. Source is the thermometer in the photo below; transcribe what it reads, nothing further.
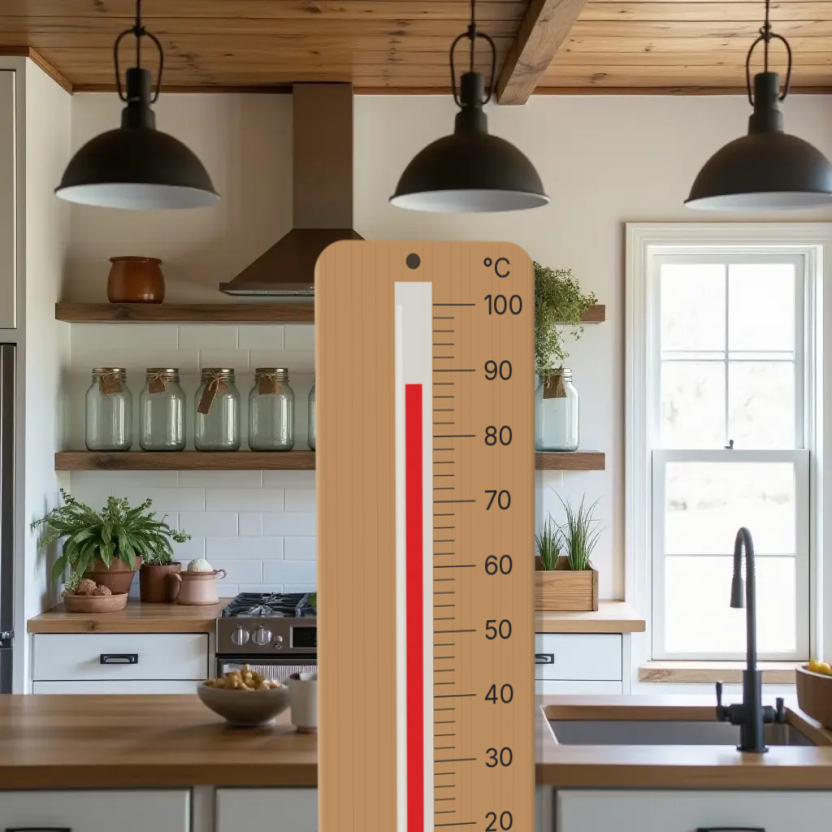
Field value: 88 °C
